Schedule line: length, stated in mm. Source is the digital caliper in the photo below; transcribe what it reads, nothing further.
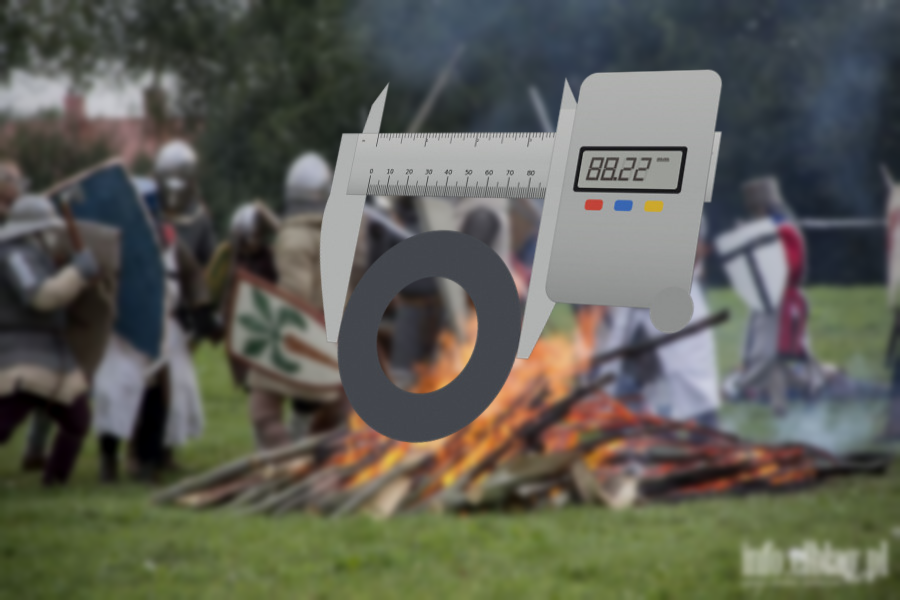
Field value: 88.22 mm
